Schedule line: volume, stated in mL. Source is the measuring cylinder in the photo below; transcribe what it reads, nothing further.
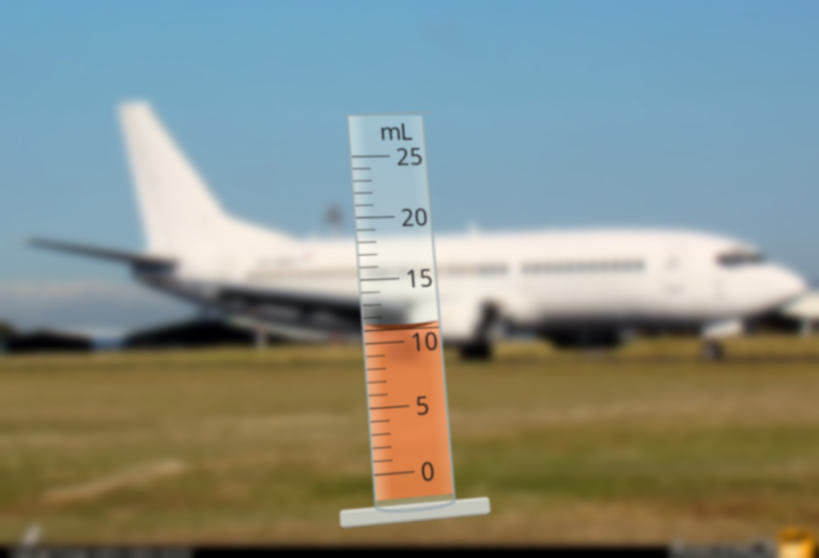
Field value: 11 mL
